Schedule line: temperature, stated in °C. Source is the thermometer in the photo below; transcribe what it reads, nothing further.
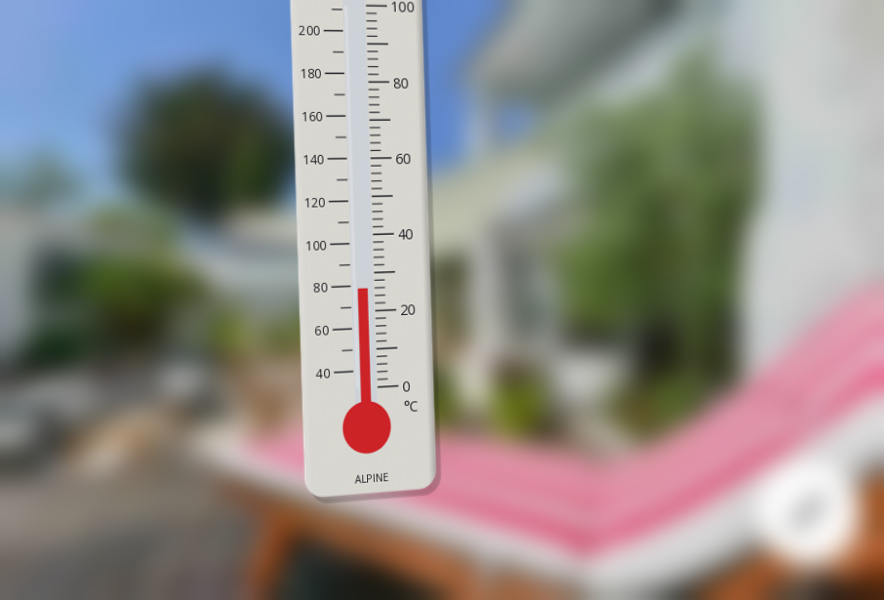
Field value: 26 °C
